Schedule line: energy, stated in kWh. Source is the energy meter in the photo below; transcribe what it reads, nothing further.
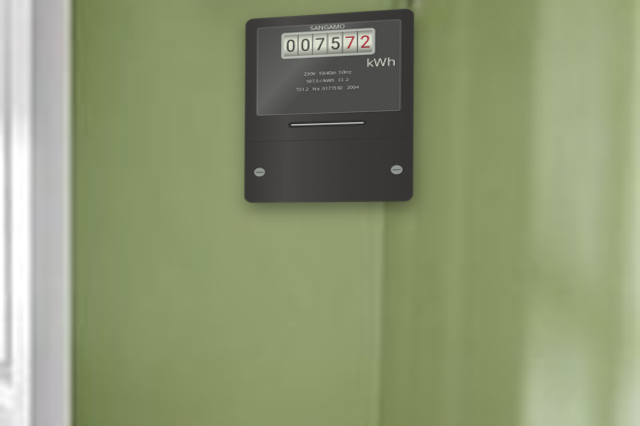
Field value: 75.72 kWh
